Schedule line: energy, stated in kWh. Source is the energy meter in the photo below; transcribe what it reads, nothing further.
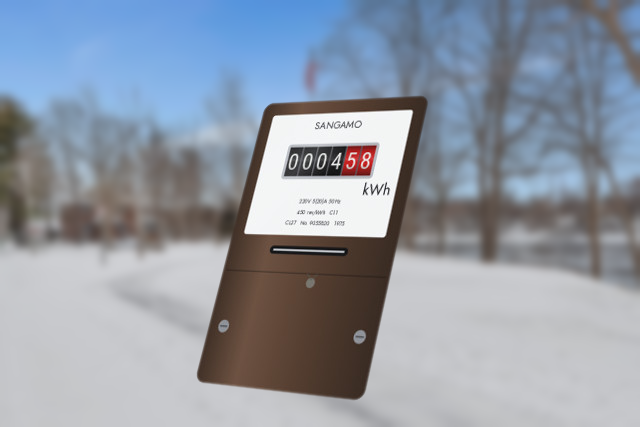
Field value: 4.58 kWh
